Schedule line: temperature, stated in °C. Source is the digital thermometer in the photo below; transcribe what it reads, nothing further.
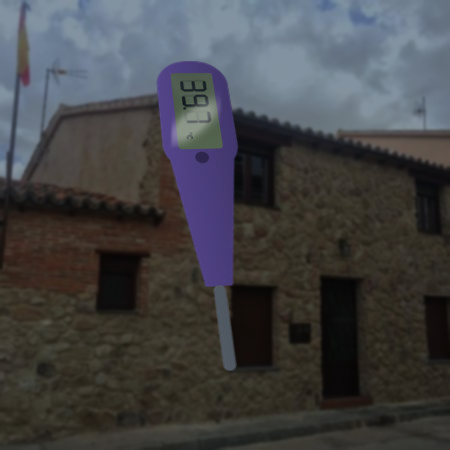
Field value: 39.7 °C
